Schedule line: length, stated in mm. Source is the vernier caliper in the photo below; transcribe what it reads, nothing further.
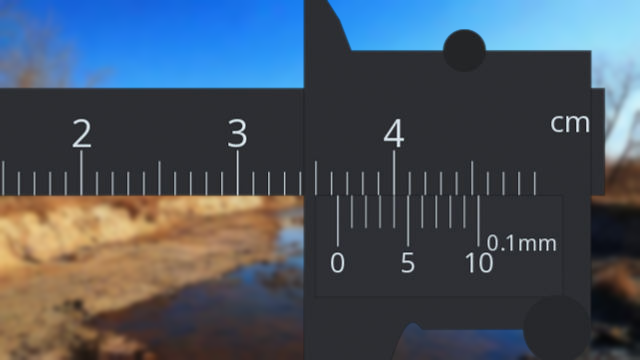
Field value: 36.4 mm
